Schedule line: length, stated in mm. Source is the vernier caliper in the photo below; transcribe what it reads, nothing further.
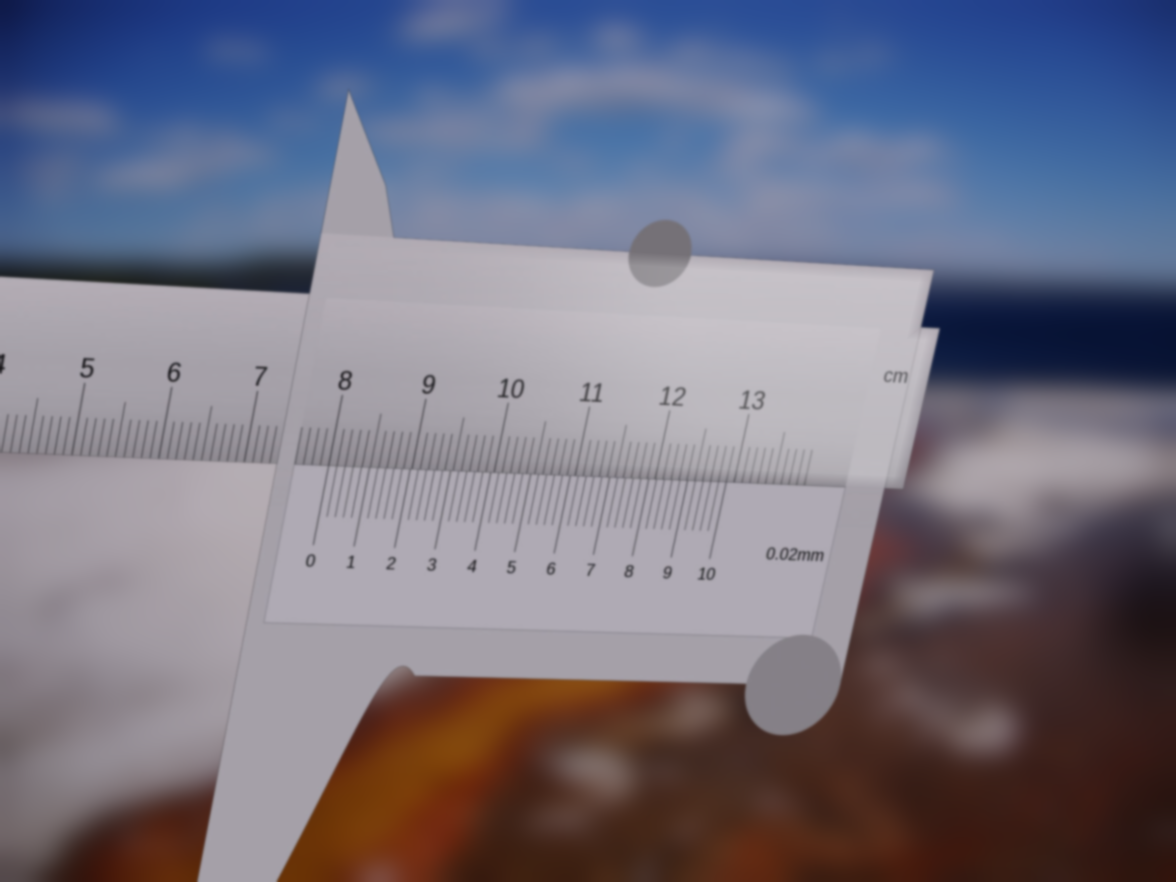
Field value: 80.0 mm
